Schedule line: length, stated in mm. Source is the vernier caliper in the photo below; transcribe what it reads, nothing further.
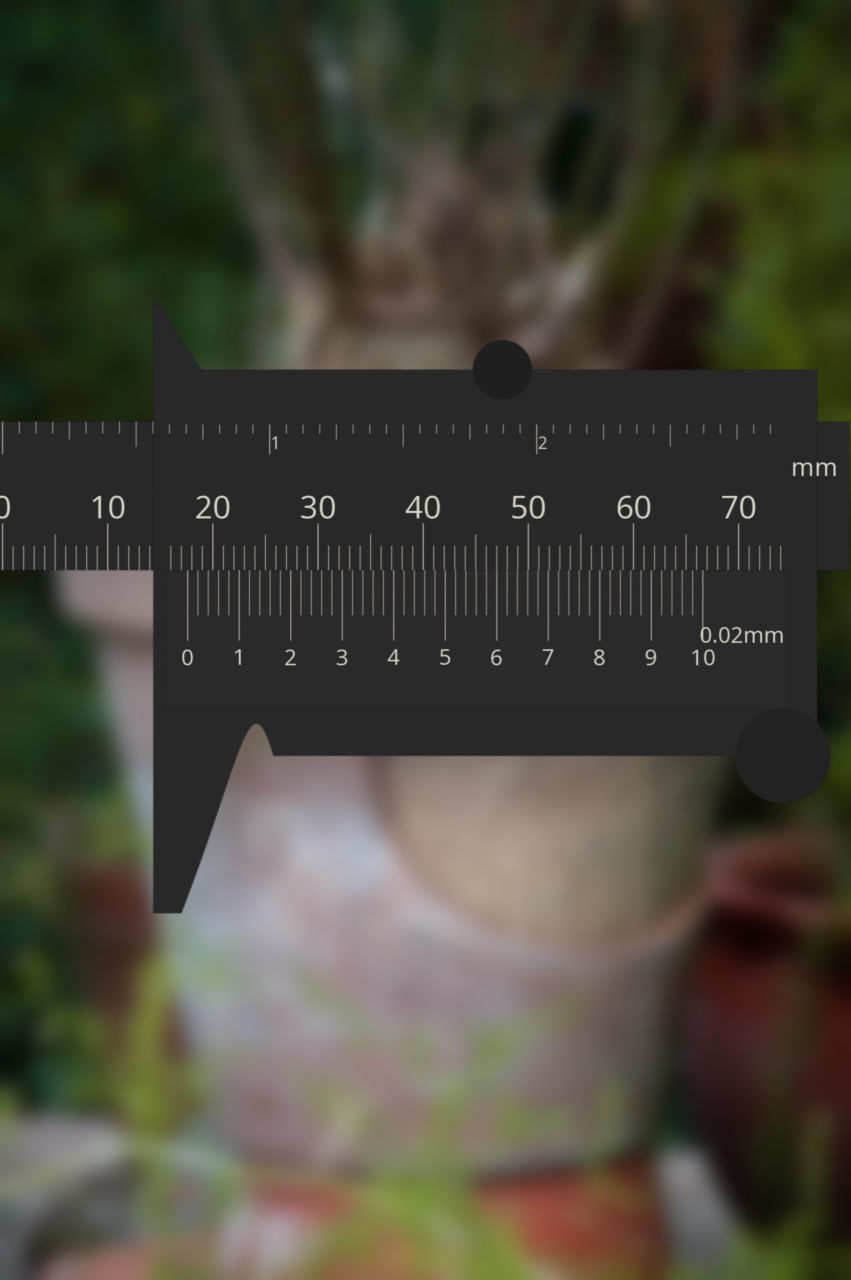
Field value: 17.6 mm
